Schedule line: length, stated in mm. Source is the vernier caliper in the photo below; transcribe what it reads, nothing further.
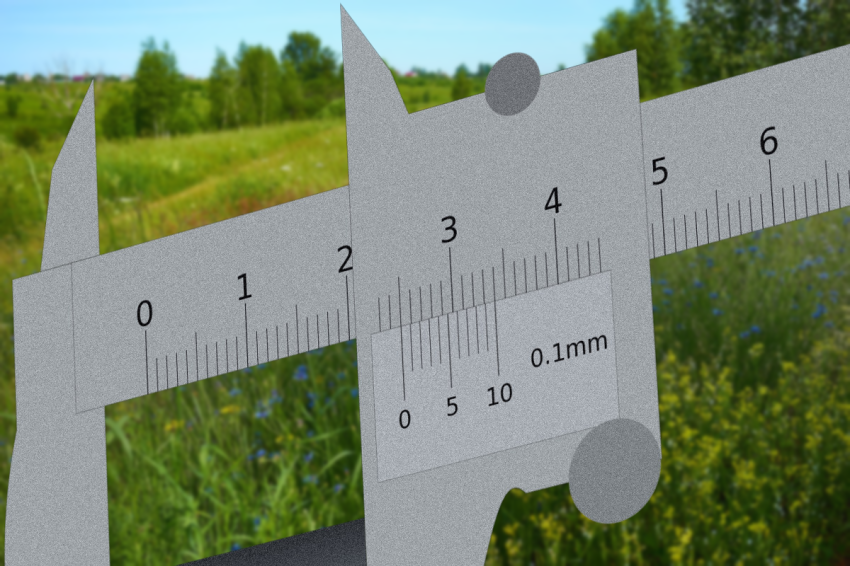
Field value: 25.0 mm
